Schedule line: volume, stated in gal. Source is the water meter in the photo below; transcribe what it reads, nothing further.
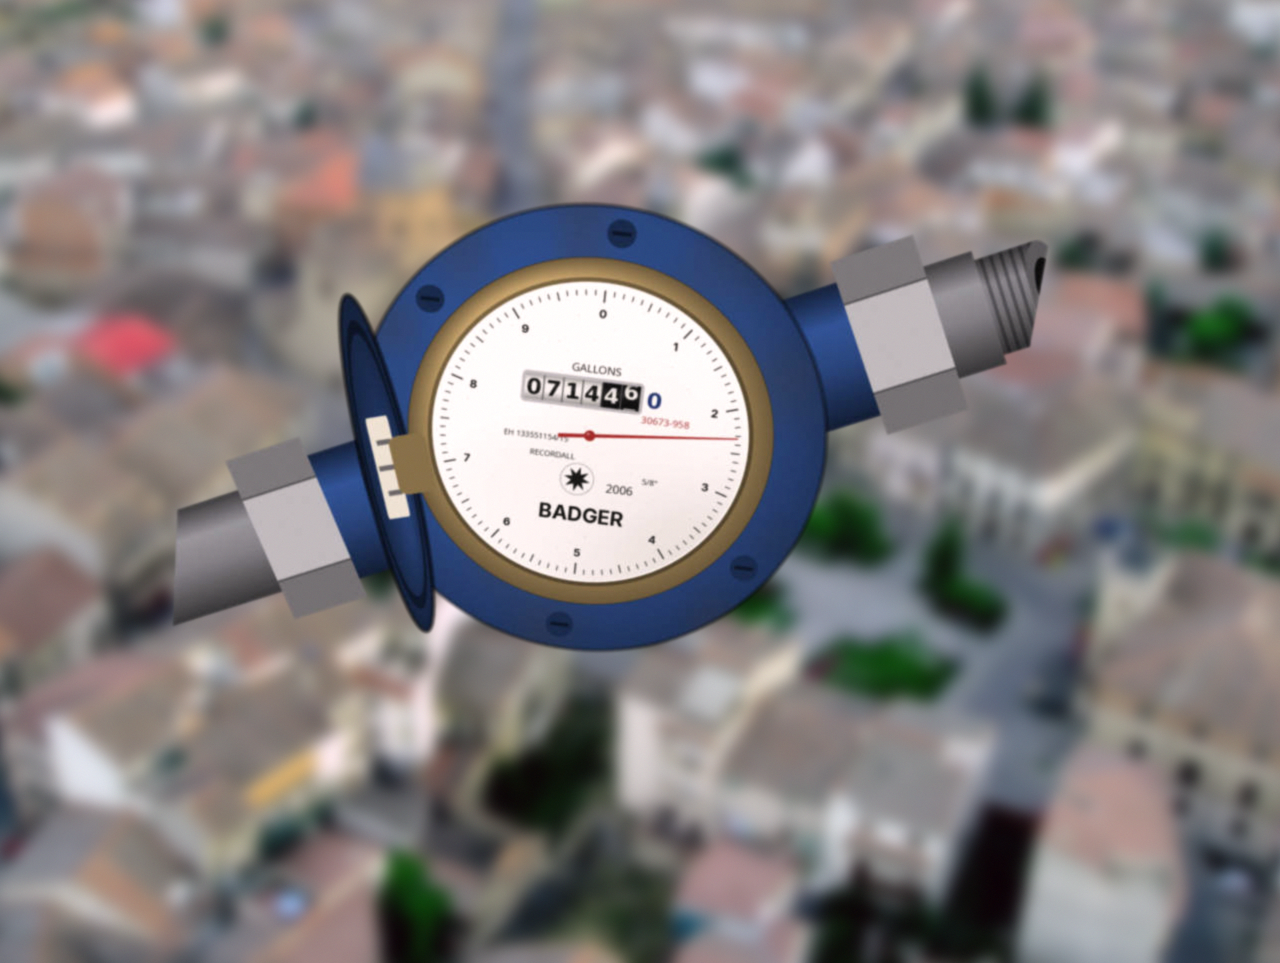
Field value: 714462.3 gal
